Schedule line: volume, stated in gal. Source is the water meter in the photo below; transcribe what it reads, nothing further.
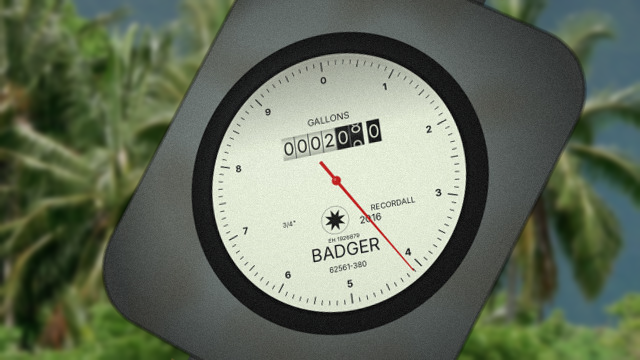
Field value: 2084.1 gal
